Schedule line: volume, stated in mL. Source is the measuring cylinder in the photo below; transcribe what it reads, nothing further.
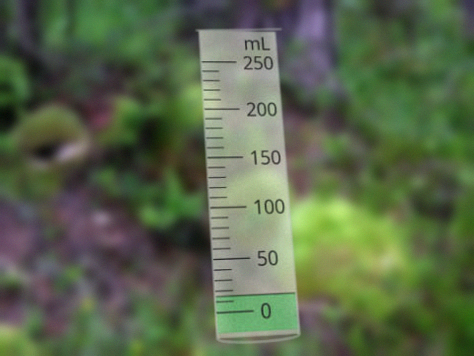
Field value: 15 mL
